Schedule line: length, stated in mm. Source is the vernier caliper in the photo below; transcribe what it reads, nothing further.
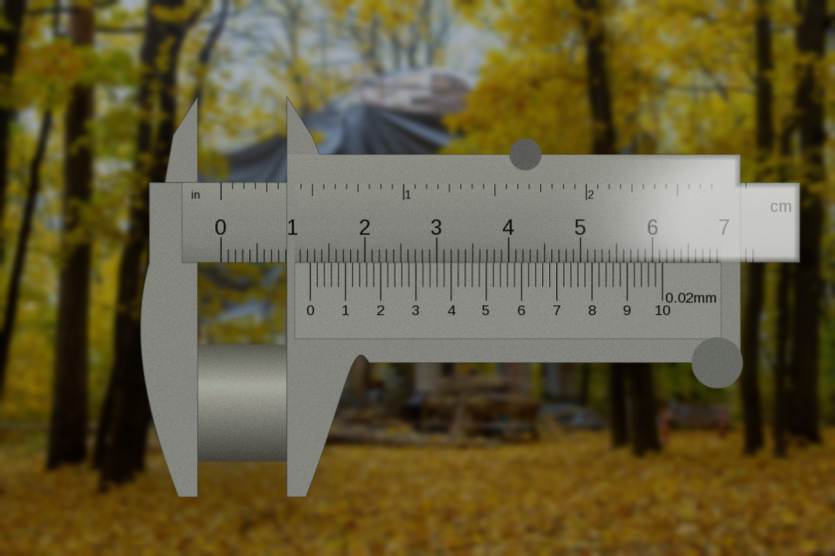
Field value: 12.4 mm
